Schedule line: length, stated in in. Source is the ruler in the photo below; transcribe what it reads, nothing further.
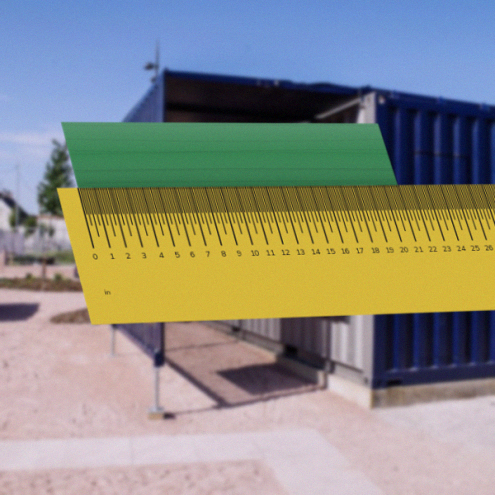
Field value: 21 in
